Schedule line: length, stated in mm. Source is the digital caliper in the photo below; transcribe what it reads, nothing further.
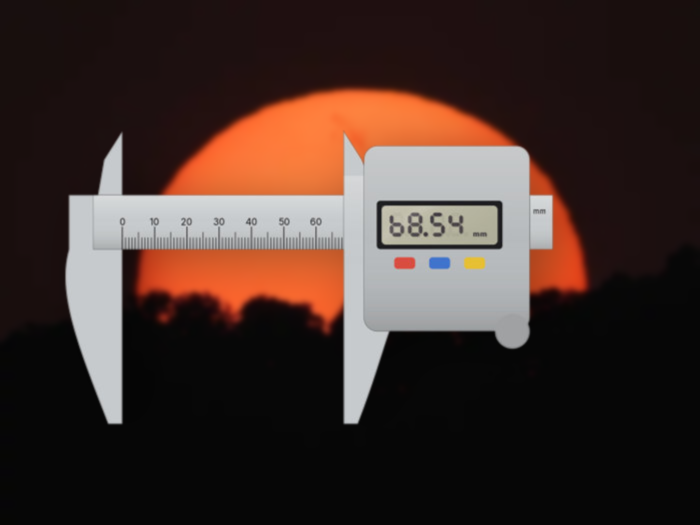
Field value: 68.54 mm
